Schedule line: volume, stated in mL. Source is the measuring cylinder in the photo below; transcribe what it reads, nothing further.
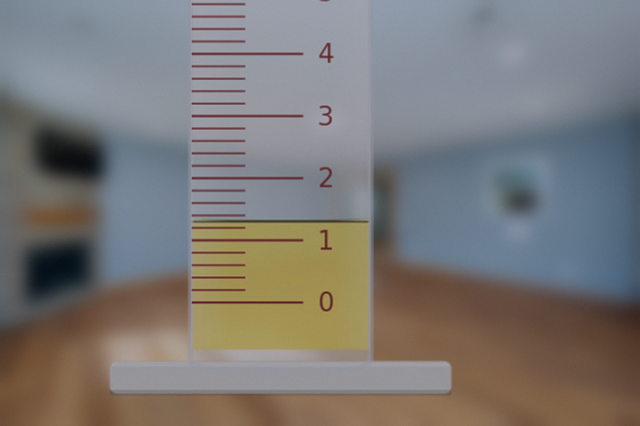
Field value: 1.3 mL
